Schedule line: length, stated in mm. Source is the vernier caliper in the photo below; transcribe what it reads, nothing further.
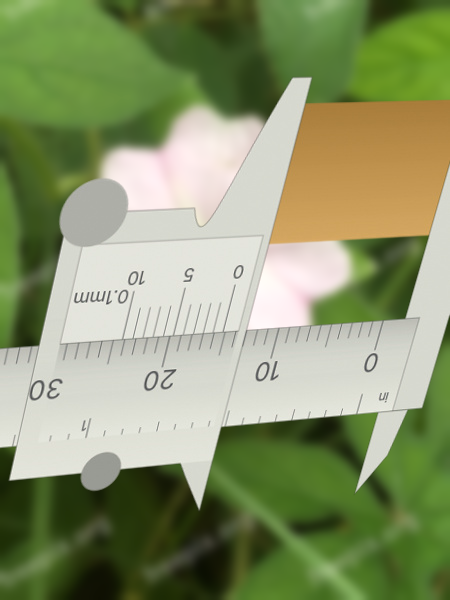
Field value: 15.2 mm
